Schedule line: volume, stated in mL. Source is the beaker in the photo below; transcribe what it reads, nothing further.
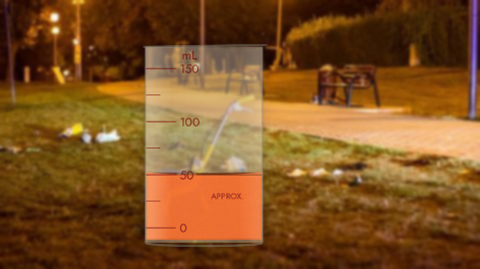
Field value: 50 mL
